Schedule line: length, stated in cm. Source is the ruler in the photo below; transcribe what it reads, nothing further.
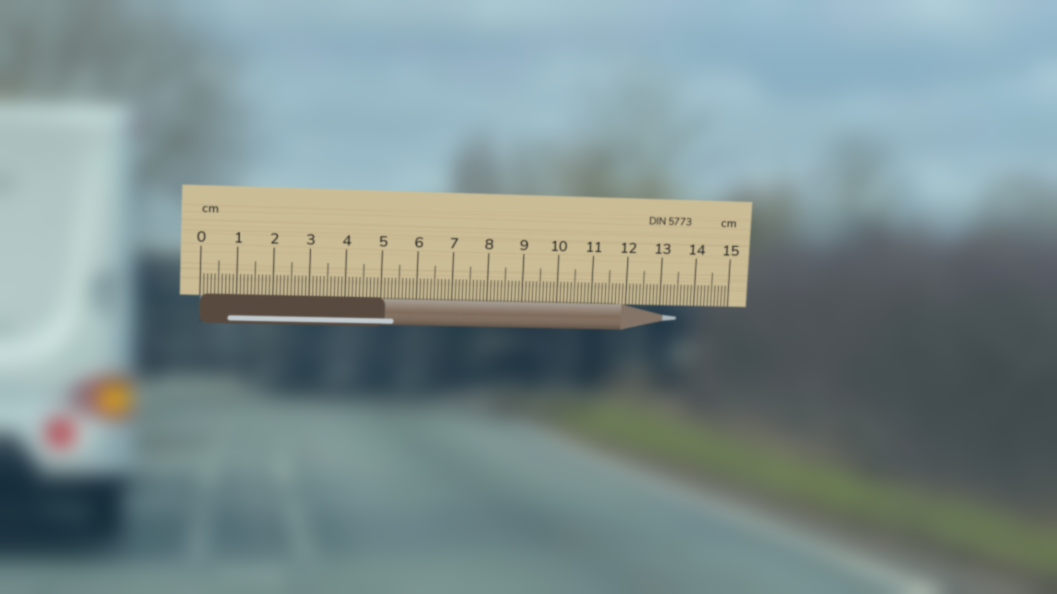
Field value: 13.5 cm
